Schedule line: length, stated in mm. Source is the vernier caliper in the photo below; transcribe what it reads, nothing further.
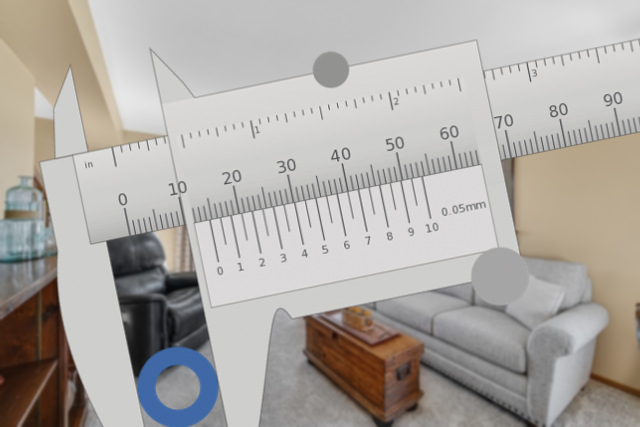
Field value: 14.6 mm
